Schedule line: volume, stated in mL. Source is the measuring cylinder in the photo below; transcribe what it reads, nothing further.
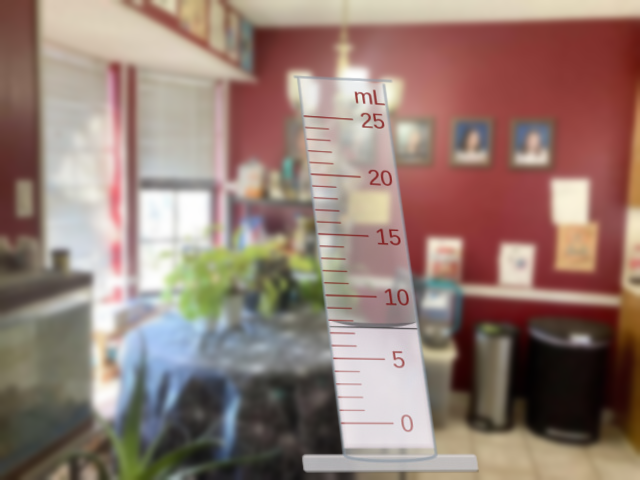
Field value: 7.5 mL
